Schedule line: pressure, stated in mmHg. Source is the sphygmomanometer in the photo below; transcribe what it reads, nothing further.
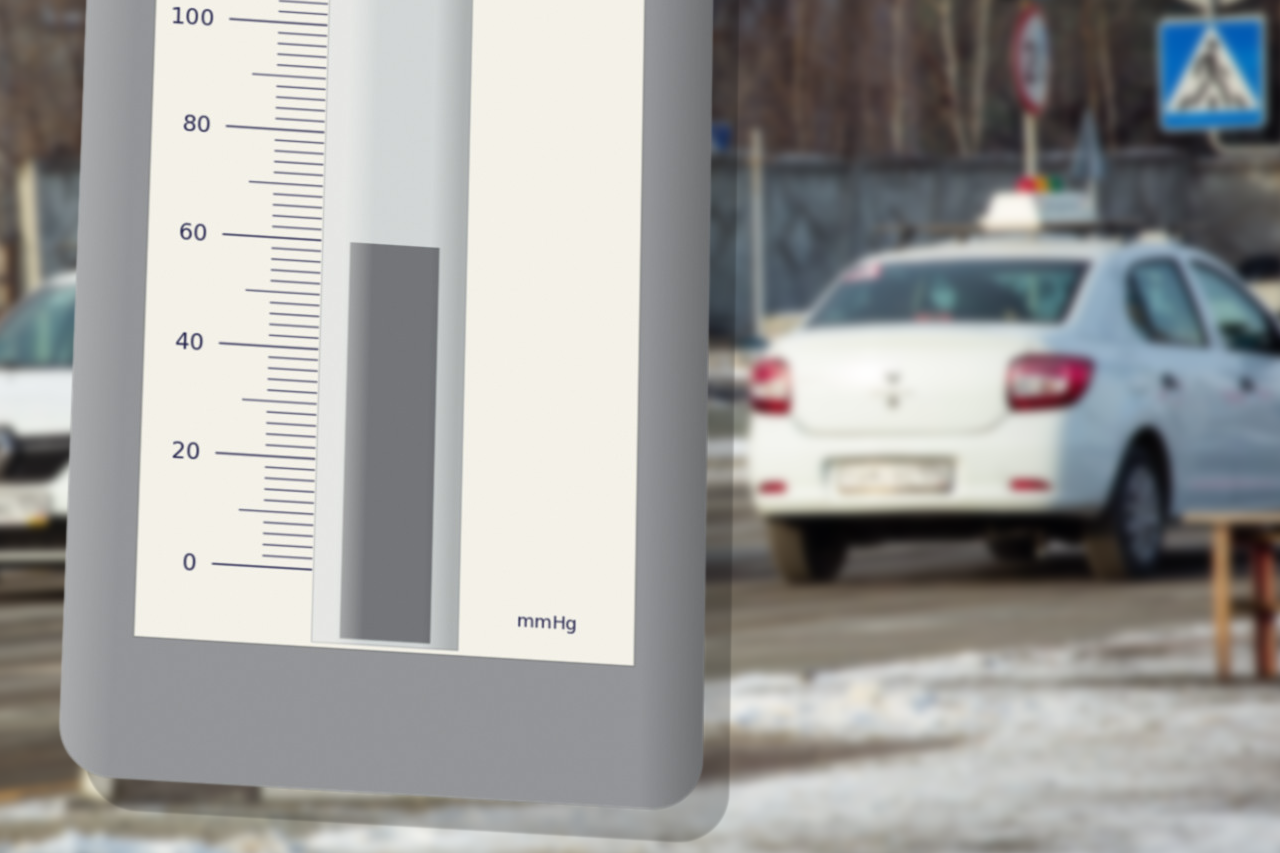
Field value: 60 mmHg
